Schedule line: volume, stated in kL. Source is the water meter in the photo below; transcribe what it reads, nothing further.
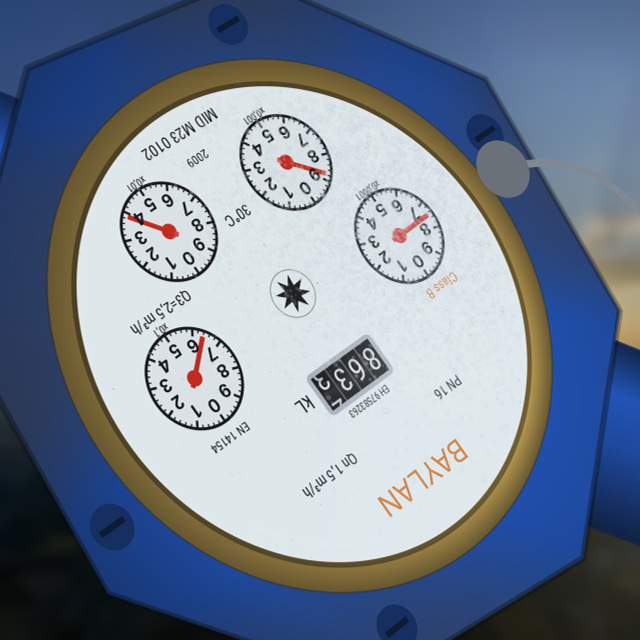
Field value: 8632.6387 kL
